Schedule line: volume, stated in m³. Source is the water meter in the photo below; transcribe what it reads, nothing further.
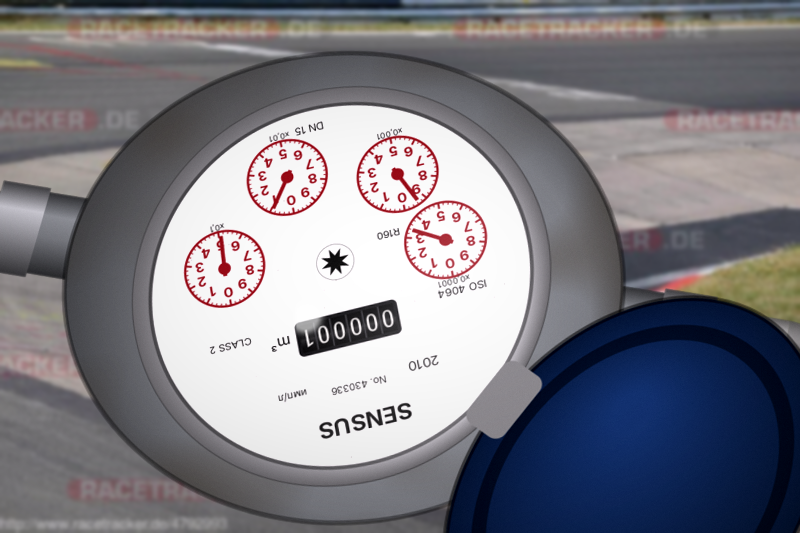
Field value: 1.5093 m³
